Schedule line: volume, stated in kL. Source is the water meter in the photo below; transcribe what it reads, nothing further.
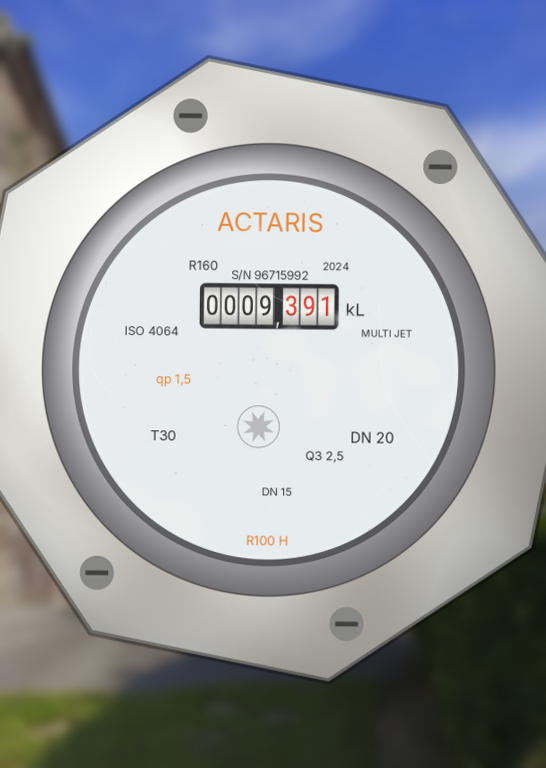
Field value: 9.391 kL
